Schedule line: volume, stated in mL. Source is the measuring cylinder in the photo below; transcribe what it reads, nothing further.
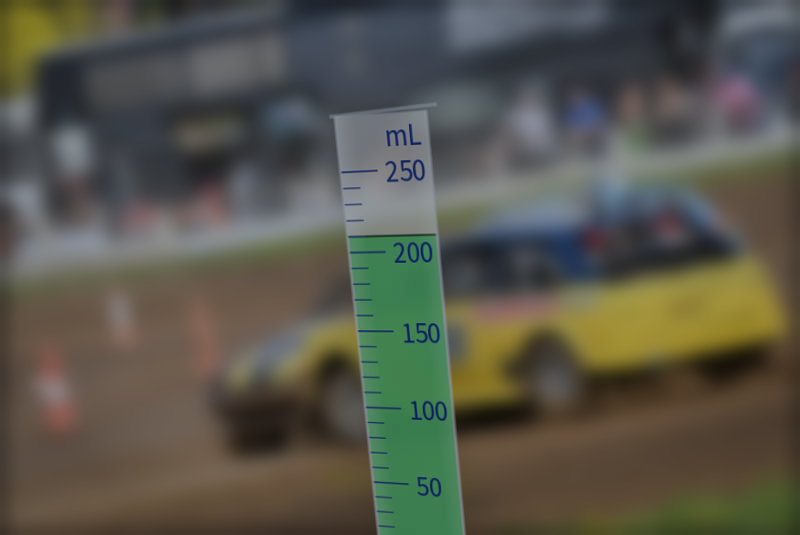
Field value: 210 mL
